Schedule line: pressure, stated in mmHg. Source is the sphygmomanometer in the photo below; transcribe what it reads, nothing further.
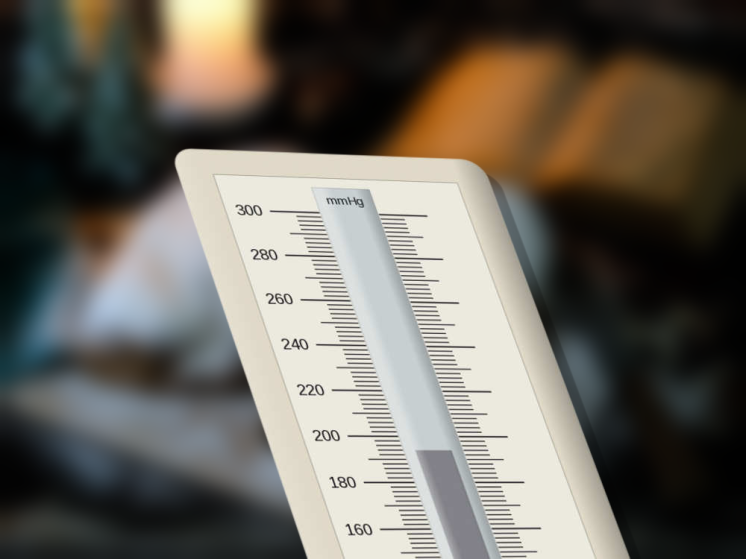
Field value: 194 mmHg
